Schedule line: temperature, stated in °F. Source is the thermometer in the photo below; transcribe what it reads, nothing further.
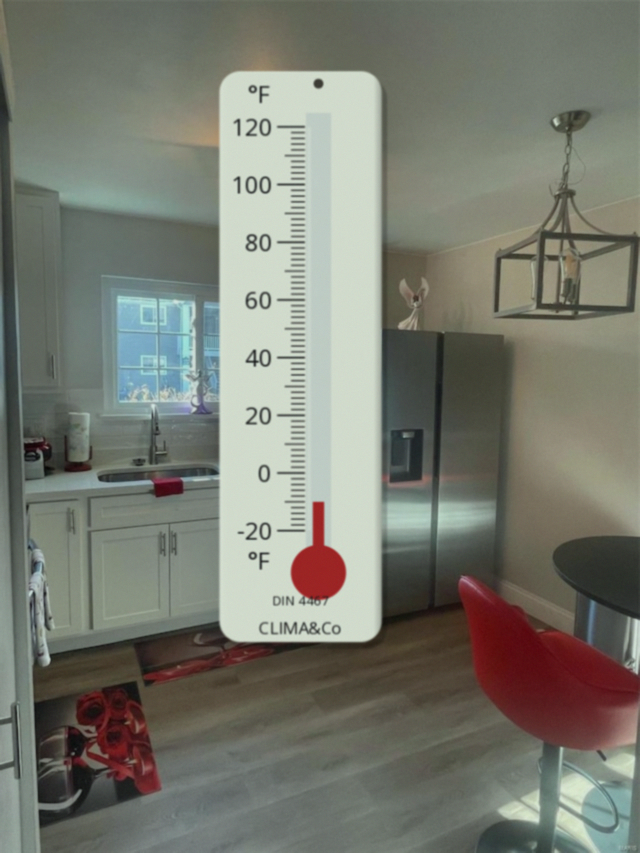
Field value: -10 °F
